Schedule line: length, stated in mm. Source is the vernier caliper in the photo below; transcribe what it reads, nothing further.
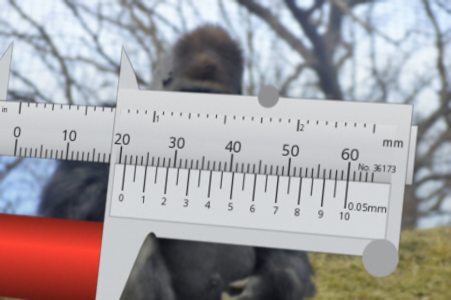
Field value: 21.0 mm
